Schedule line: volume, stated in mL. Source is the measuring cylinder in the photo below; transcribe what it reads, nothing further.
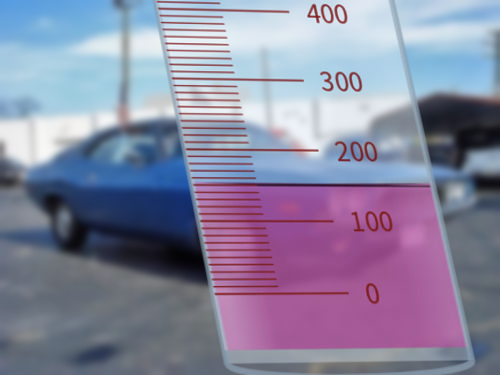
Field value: 150 mL
